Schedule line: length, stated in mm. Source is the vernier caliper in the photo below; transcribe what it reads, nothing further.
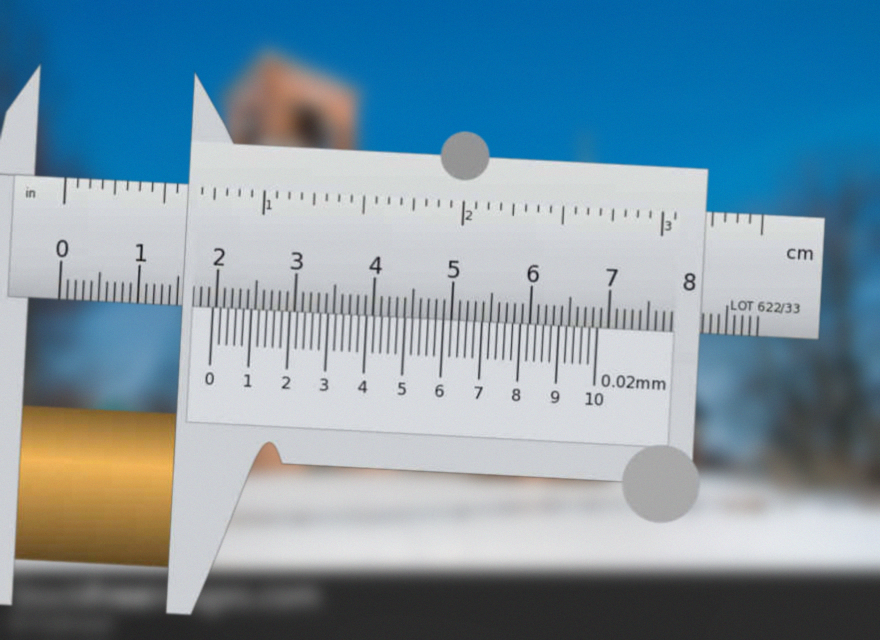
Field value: 19.6 mm
